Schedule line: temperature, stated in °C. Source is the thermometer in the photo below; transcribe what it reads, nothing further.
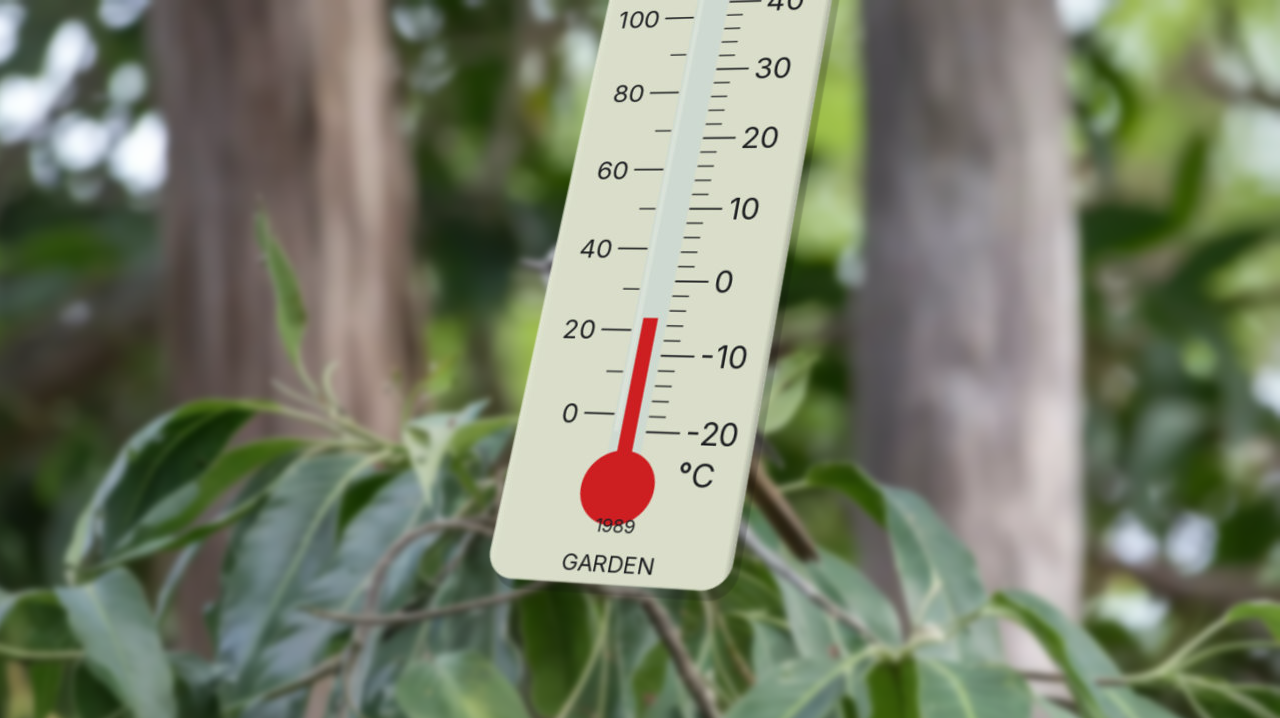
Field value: -5 °C
